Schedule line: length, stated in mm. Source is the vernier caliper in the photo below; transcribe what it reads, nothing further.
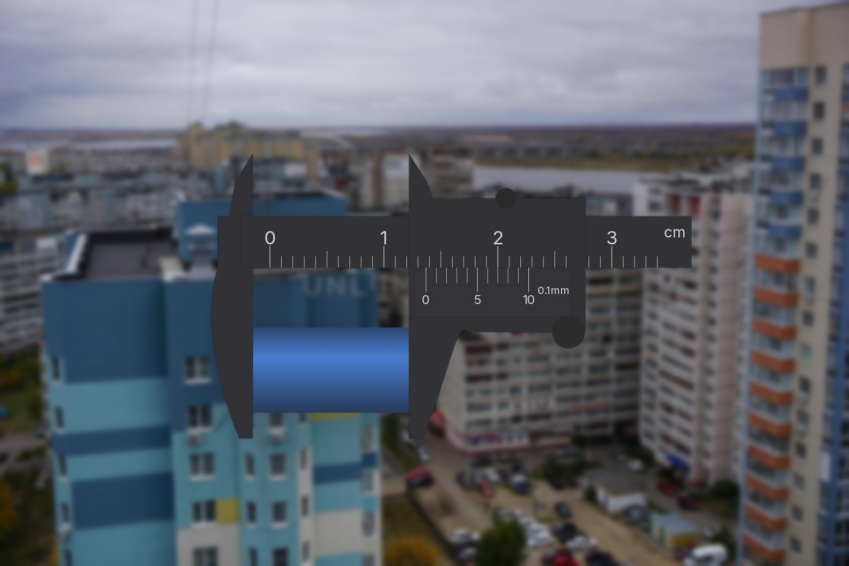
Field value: 13.7 mm
